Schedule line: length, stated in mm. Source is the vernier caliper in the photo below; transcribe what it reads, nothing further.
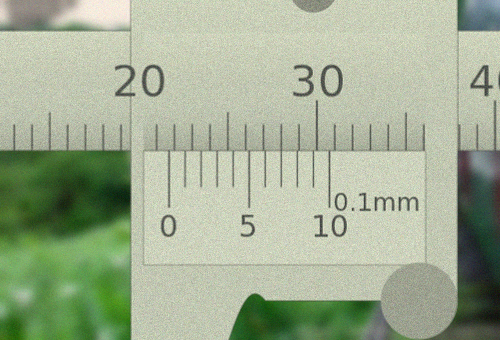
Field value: 21.7 mm
